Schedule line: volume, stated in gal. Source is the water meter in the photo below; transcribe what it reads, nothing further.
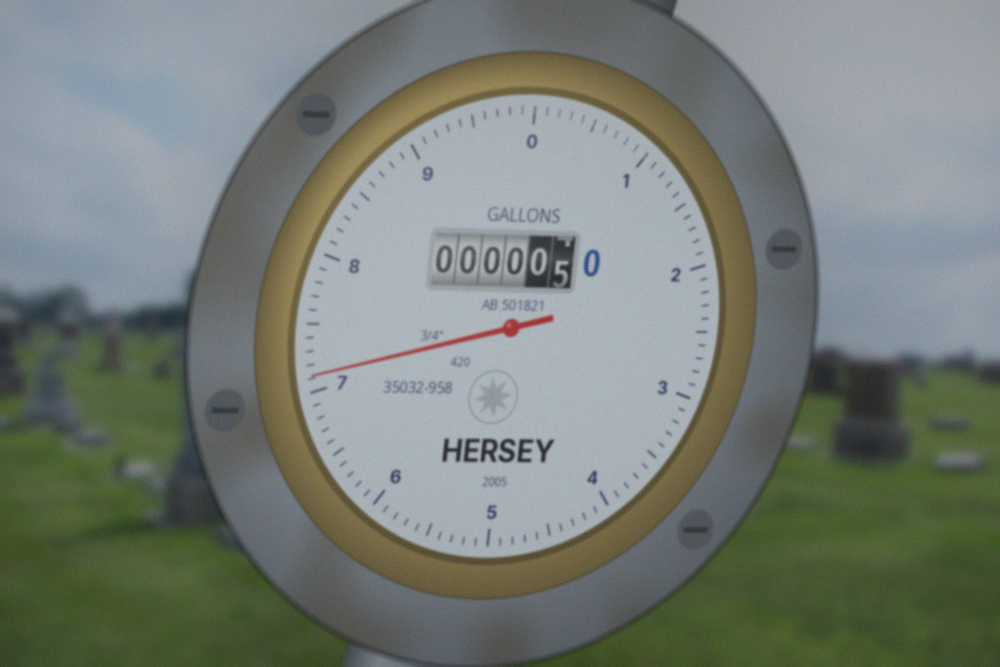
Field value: 47.1 gal
